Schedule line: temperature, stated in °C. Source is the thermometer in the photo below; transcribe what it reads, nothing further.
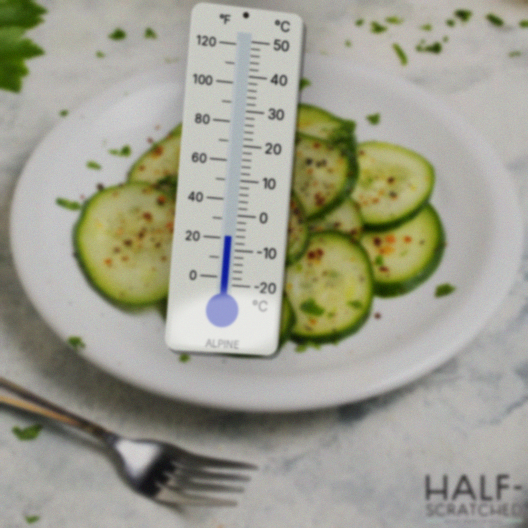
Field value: -6 °C
